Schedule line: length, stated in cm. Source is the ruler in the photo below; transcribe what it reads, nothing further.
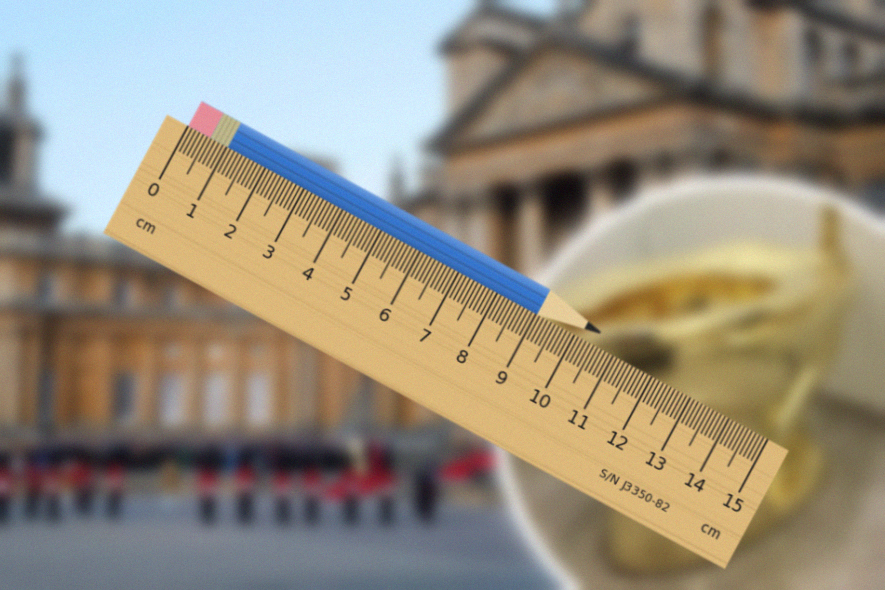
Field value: 10.5 cm
